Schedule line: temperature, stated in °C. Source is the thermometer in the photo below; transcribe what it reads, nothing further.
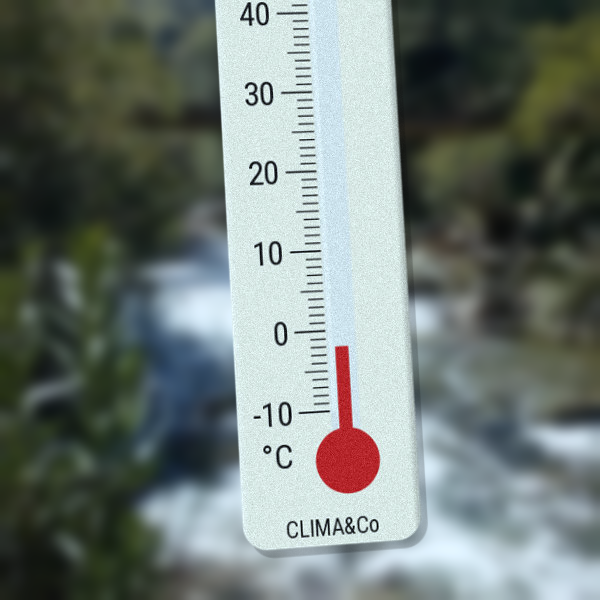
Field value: -2 °C
